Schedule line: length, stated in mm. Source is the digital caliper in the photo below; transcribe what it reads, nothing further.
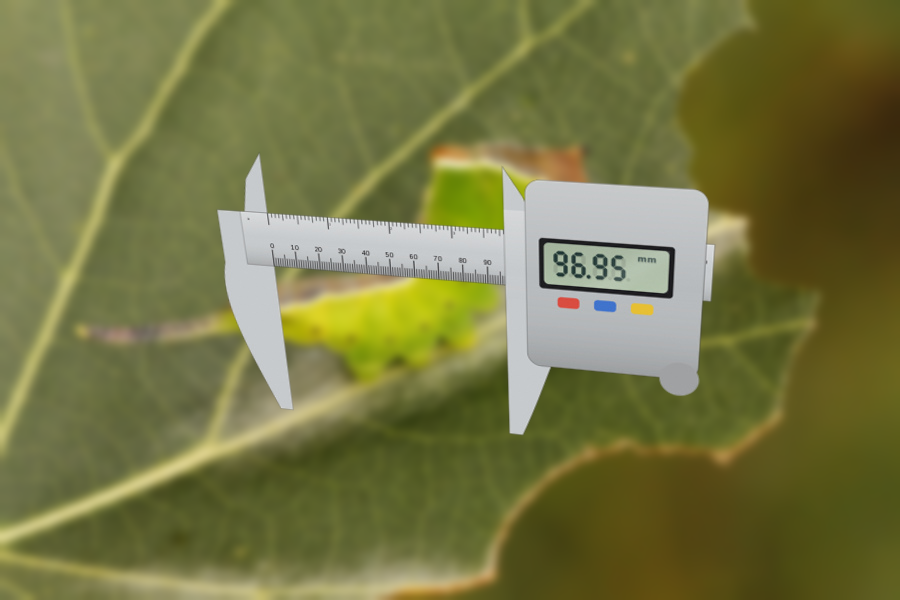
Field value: 96.95 mm
